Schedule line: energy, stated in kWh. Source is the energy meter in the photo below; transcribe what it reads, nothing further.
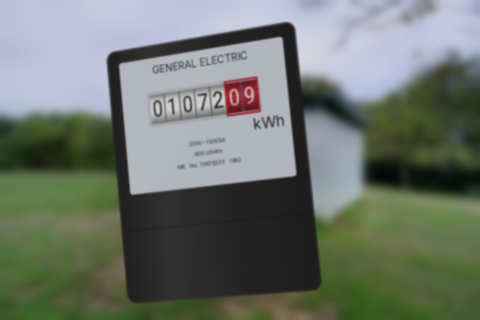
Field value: 1072.09 kWh
